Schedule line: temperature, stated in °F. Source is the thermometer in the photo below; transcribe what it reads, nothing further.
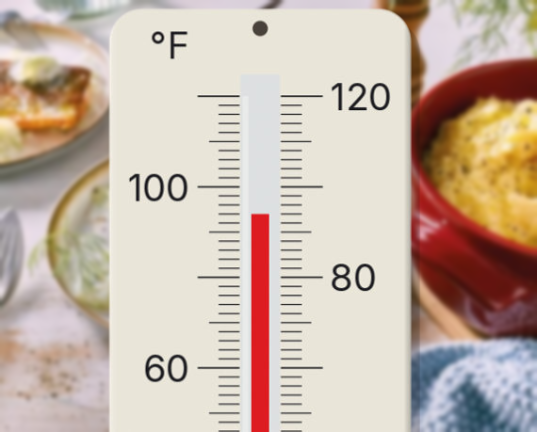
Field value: 94 °F
